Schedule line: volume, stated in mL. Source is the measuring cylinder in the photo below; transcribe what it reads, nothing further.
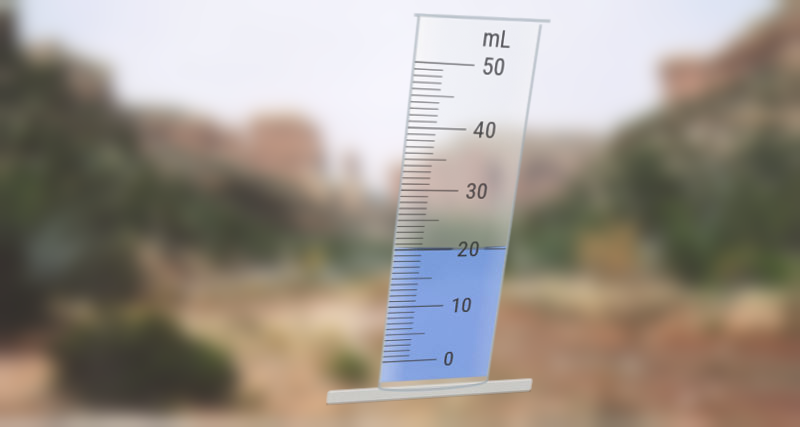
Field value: 20 mL
